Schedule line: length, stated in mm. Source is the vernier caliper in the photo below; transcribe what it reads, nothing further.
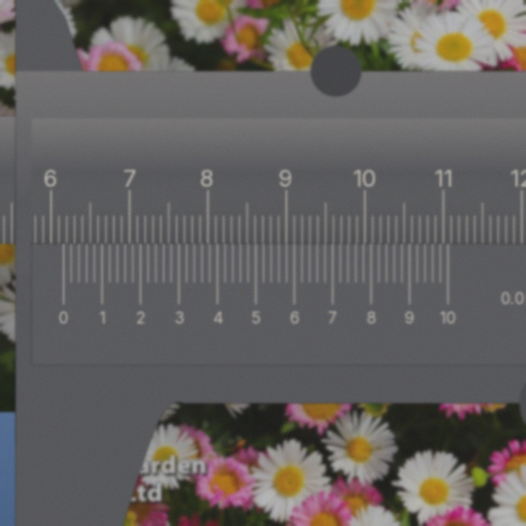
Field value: 61.6 mm
